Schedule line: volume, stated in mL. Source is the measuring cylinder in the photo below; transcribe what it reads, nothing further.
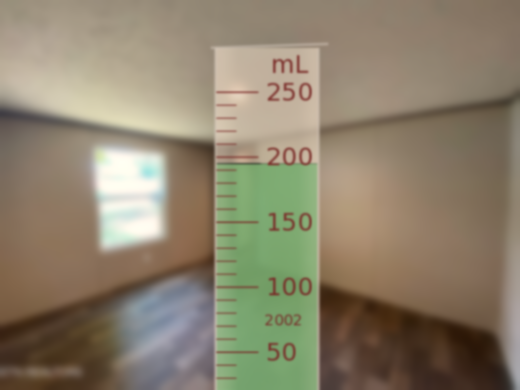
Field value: 195 mL
